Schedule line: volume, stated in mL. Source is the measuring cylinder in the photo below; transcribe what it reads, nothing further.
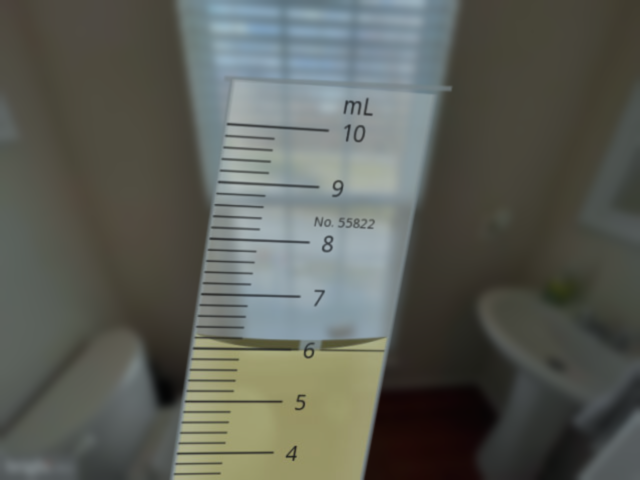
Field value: 6 mL
